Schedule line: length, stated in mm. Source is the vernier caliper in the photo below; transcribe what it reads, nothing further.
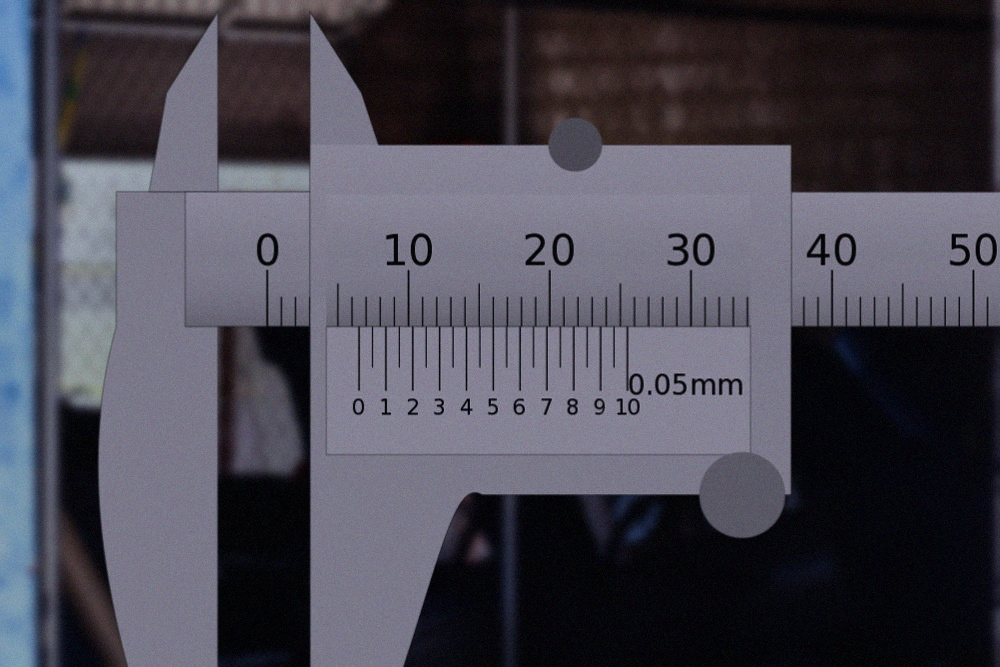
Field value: 6.5 mm
